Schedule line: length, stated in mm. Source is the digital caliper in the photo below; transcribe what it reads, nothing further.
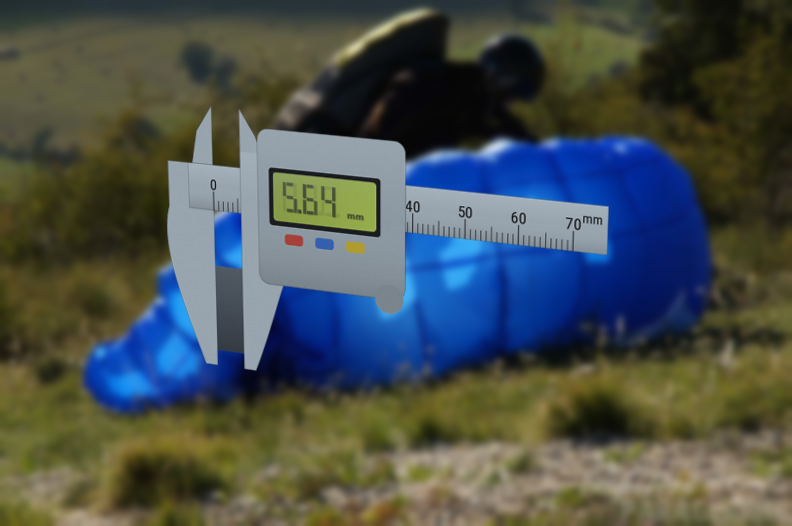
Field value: 5.64 mm
